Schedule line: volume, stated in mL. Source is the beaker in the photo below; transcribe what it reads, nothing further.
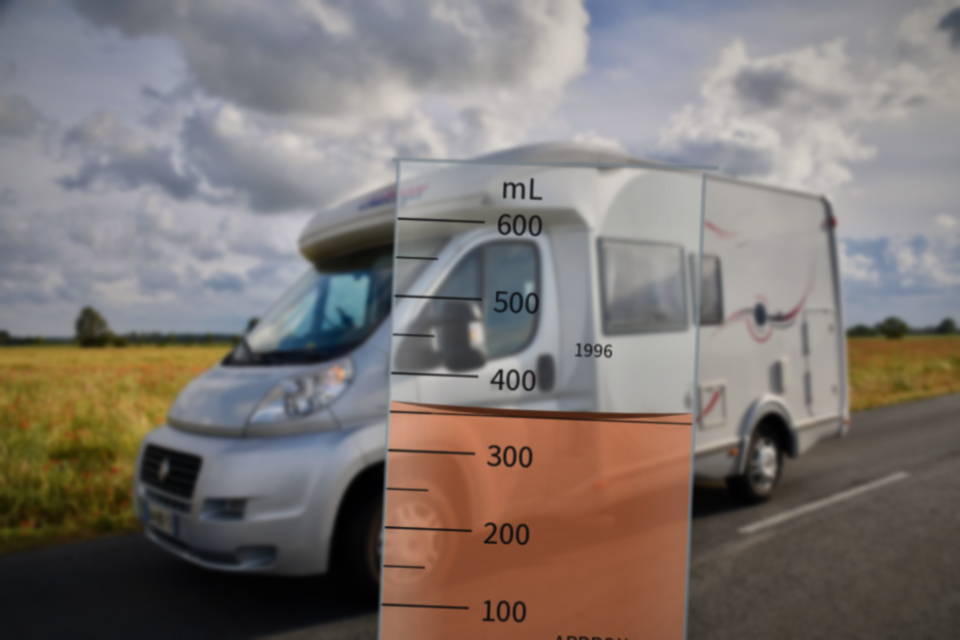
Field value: 350 mL
